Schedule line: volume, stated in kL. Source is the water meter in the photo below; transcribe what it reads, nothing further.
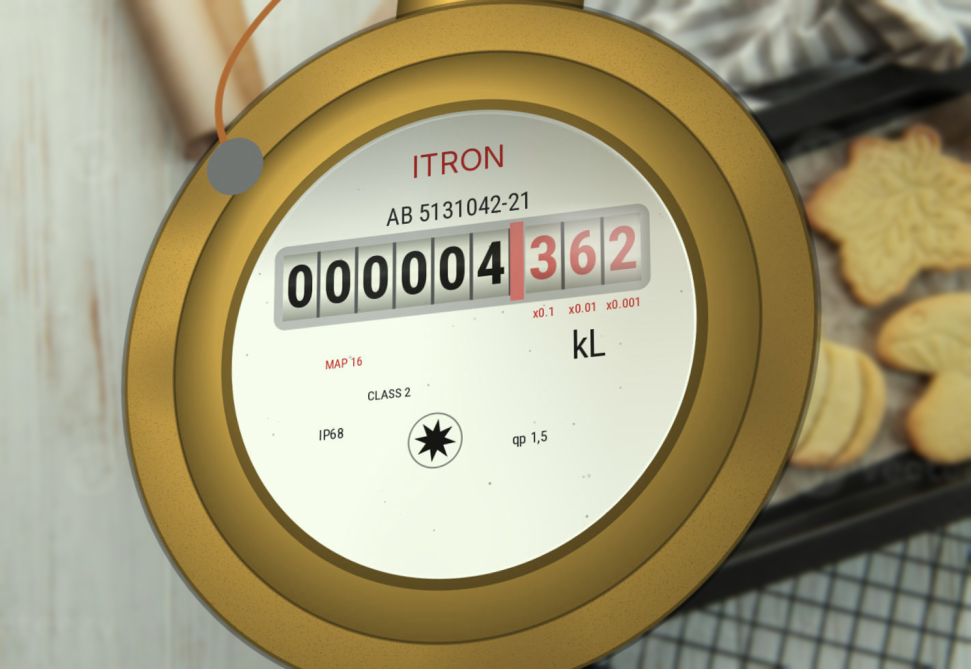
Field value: 4.362 kL
